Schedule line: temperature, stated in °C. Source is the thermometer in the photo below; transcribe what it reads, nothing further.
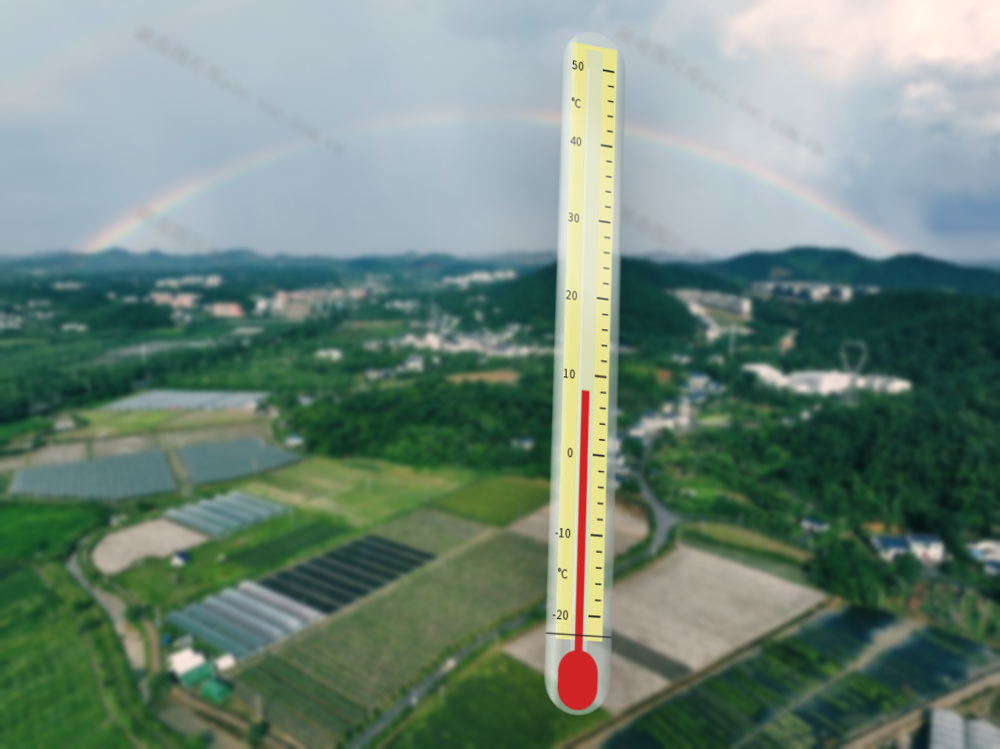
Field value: 8 °C
